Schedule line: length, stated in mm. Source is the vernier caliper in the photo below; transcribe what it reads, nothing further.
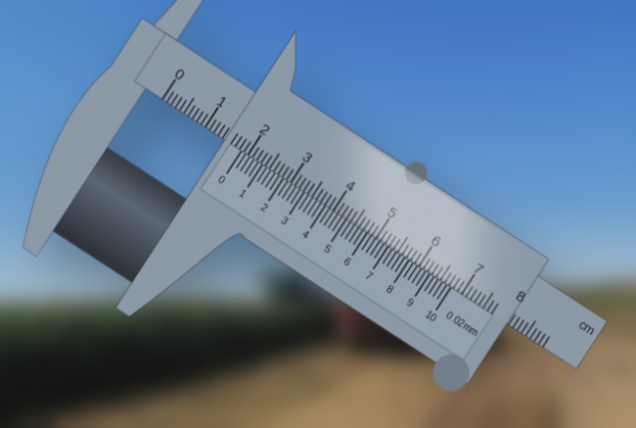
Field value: 18.5 mm
